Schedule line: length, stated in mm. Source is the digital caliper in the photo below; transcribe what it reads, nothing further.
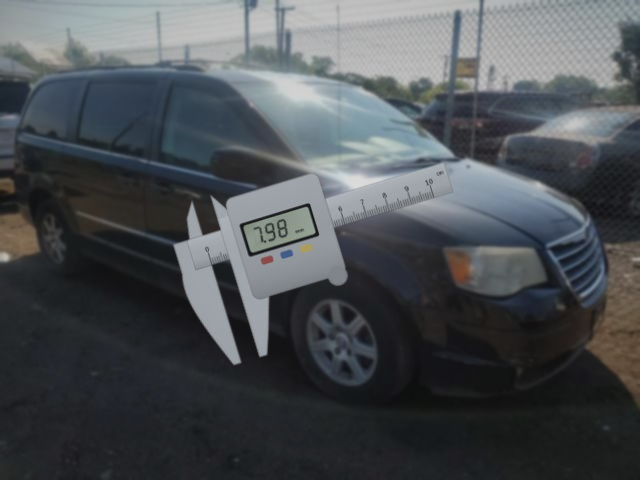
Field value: 7.98 mm
